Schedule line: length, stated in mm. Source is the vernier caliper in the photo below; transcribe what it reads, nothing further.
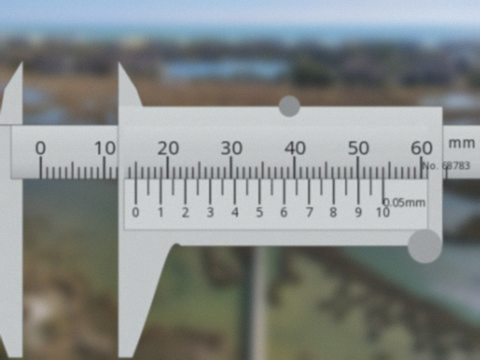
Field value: 15.0 mm
